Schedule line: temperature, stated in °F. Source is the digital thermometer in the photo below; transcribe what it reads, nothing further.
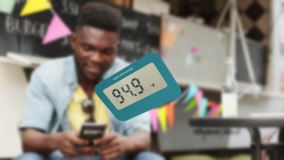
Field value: 94.9 °F
